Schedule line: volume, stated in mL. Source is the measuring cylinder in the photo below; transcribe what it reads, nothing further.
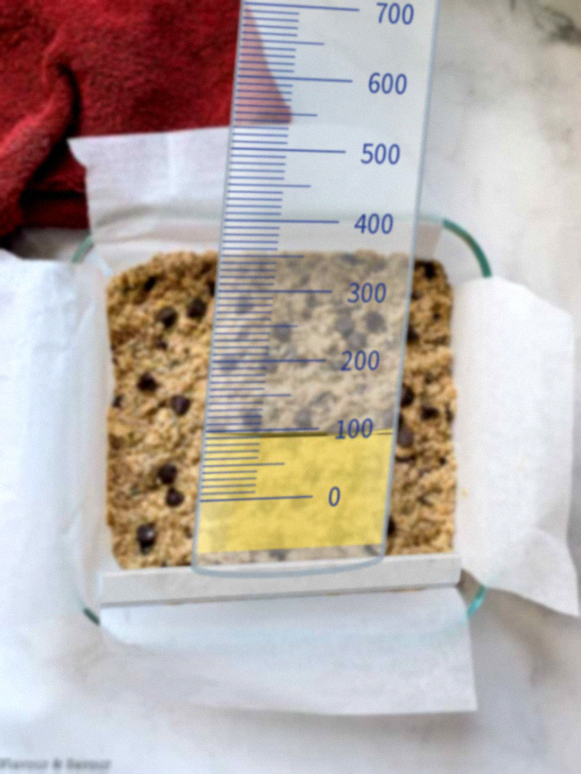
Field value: 90 mL
